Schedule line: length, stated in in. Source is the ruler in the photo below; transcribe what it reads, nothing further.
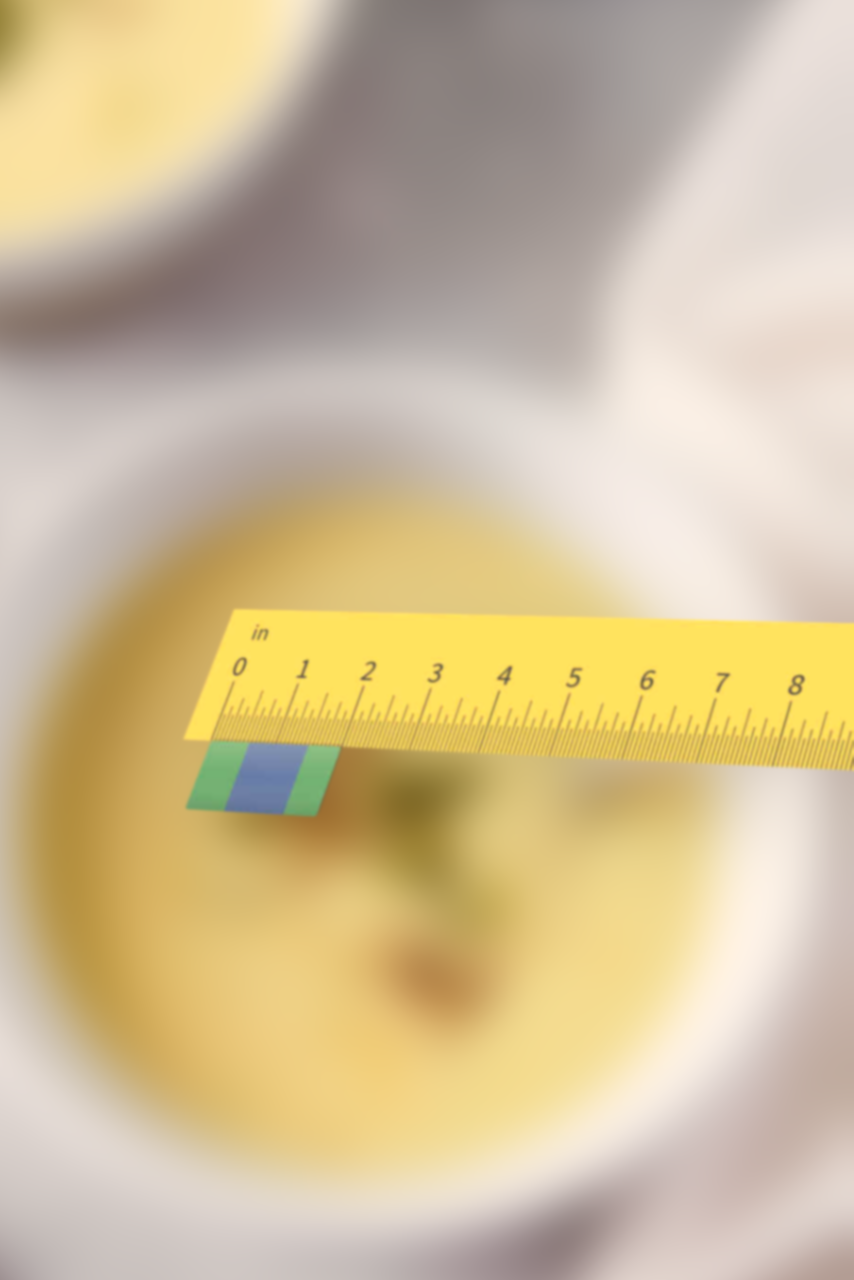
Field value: 2 in
